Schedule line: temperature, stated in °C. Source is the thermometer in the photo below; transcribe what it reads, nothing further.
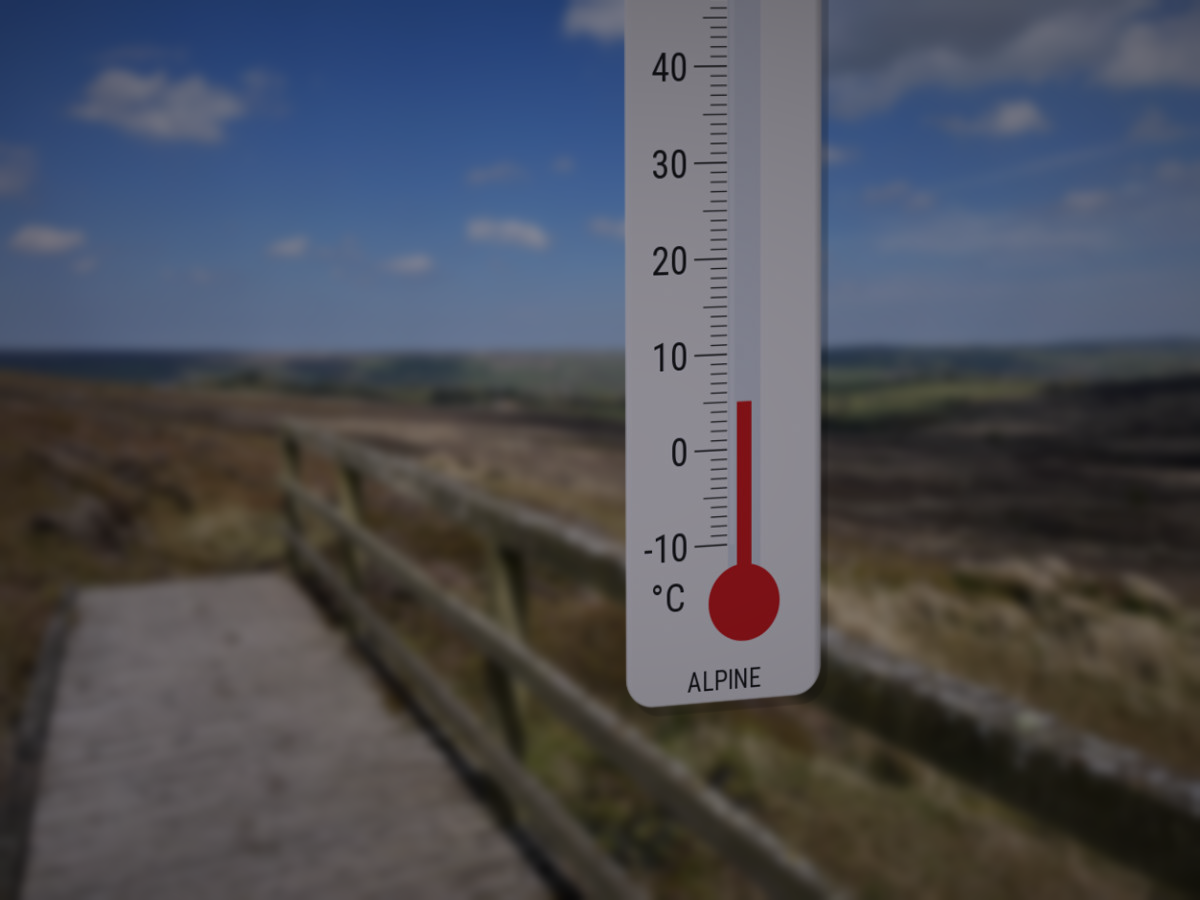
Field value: 5 °C
